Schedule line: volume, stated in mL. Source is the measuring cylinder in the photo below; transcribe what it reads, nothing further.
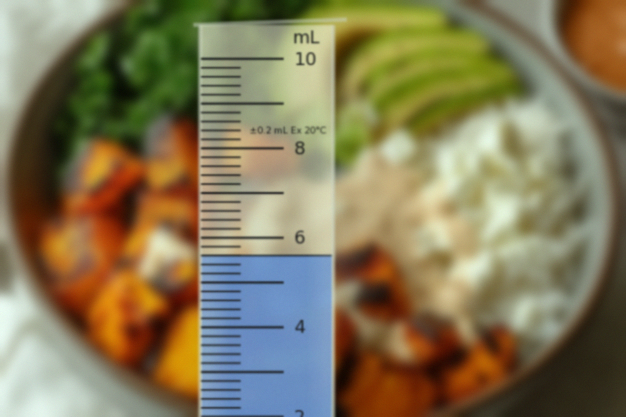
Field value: 5.6 mL
